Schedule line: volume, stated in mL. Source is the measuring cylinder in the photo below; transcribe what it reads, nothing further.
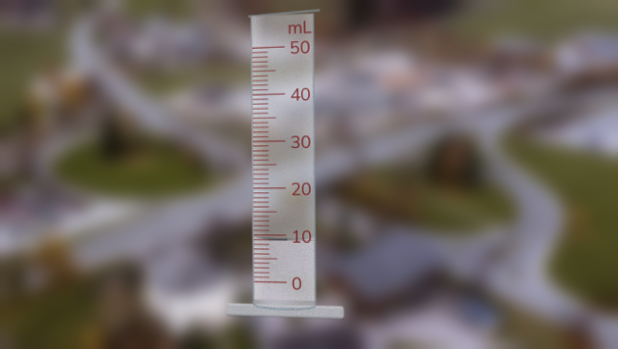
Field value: 9 mL
